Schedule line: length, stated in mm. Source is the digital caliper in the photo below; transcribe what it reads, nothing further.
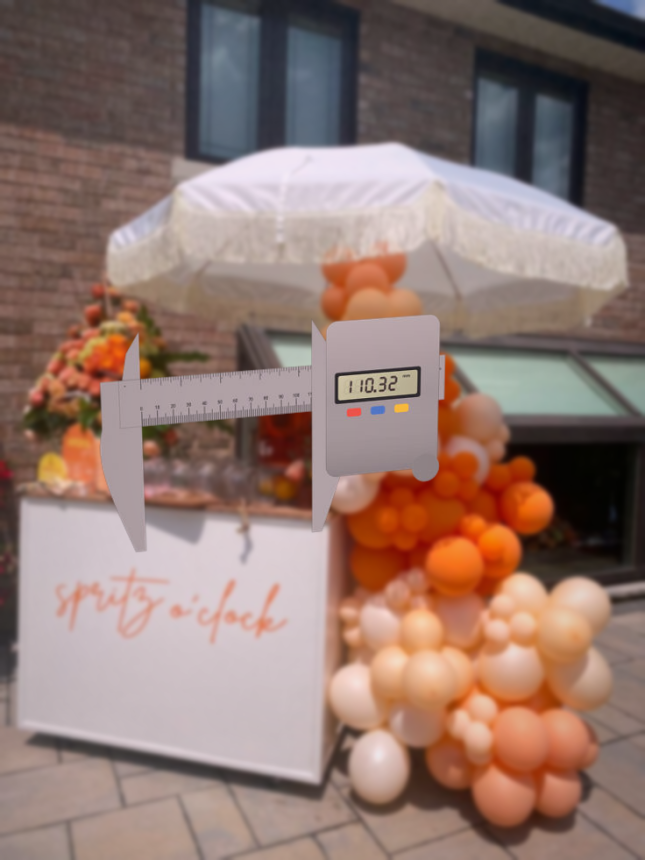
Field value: 110.32 mm
